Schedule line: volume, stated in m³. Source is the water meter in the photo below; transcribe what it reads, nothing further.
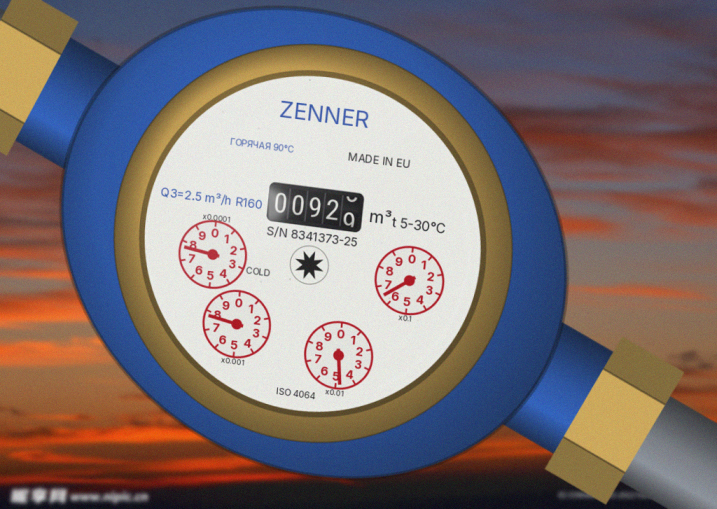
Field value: 928.6477 m³
